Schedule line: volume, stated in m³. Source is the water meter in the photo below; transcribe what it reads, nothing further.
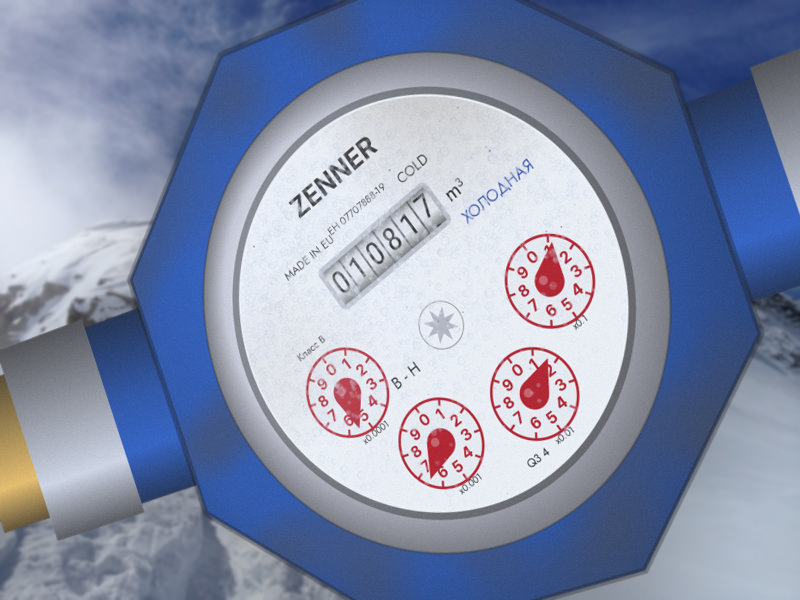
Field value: 10817.1165 m³
